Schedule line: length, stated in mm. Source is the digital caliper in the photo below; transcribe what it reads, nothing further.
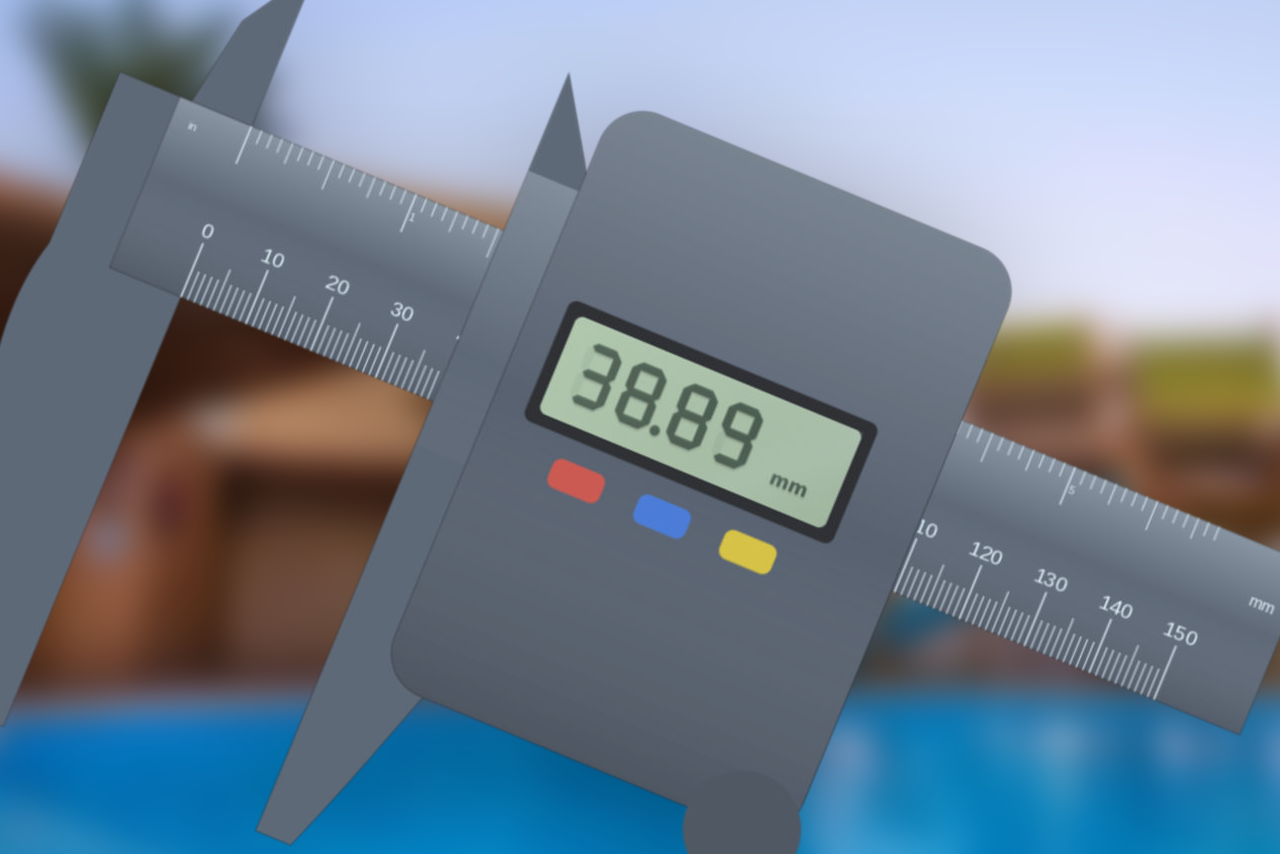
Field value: 38.89 mm
